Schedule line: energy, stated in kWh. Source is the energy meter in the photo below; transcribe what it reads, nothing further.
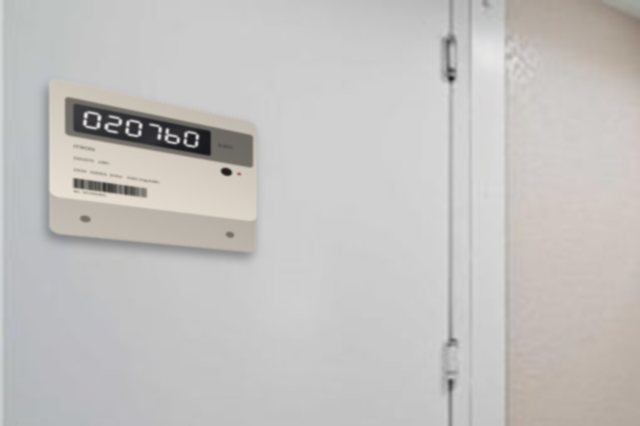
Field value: 20760 kWh
